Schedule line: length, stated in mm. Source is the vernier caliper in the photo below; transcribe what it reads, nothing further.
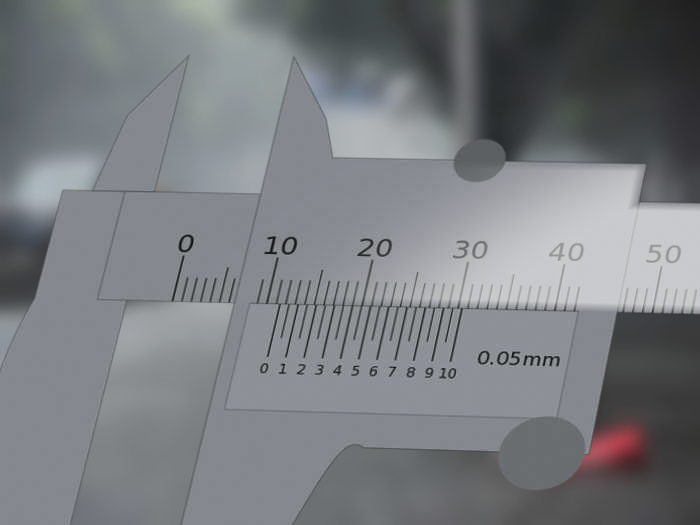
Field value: 11.4 mm
